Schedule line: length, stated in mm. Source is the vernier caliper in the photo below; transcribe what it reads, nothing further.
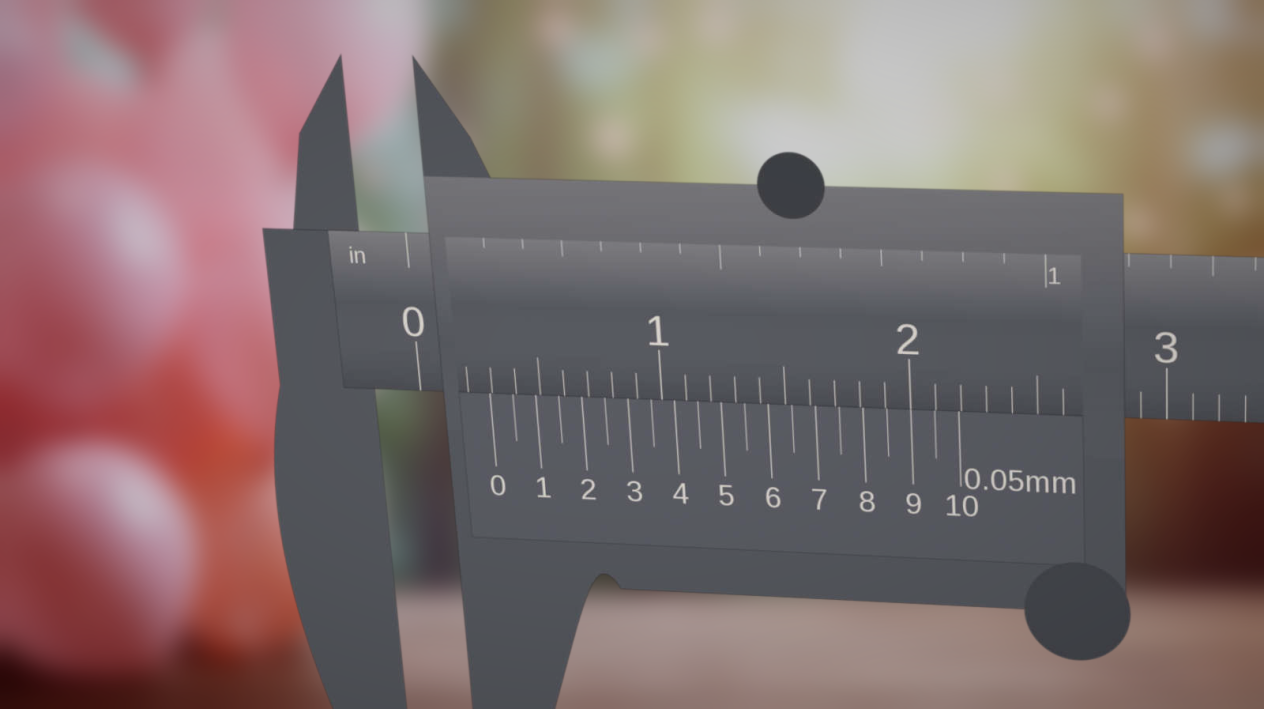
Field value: 2.90 mm
